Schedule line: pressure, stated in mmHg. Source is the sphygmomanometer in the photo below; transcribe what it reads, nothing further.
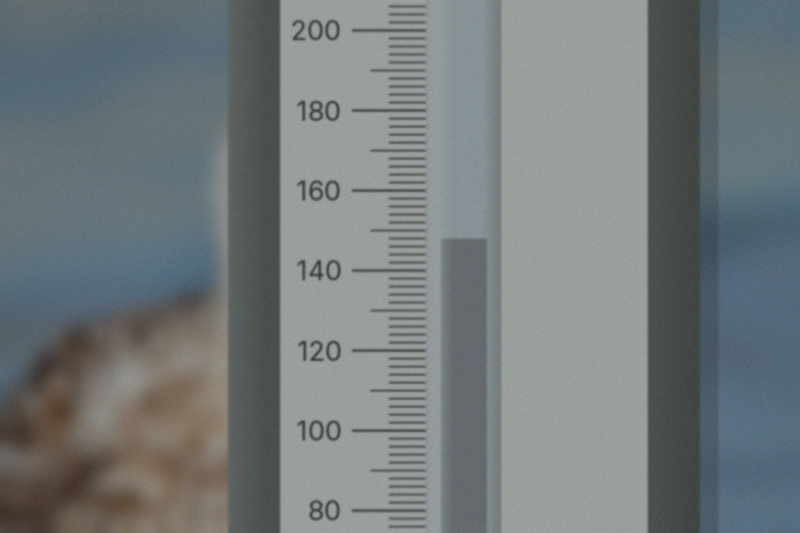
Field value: 148 mmHg
